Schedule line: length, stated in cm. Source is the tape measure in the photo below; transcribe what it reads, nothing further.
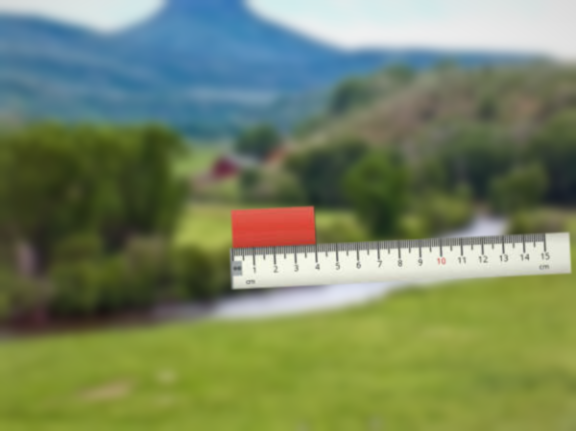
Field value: 4 cm
